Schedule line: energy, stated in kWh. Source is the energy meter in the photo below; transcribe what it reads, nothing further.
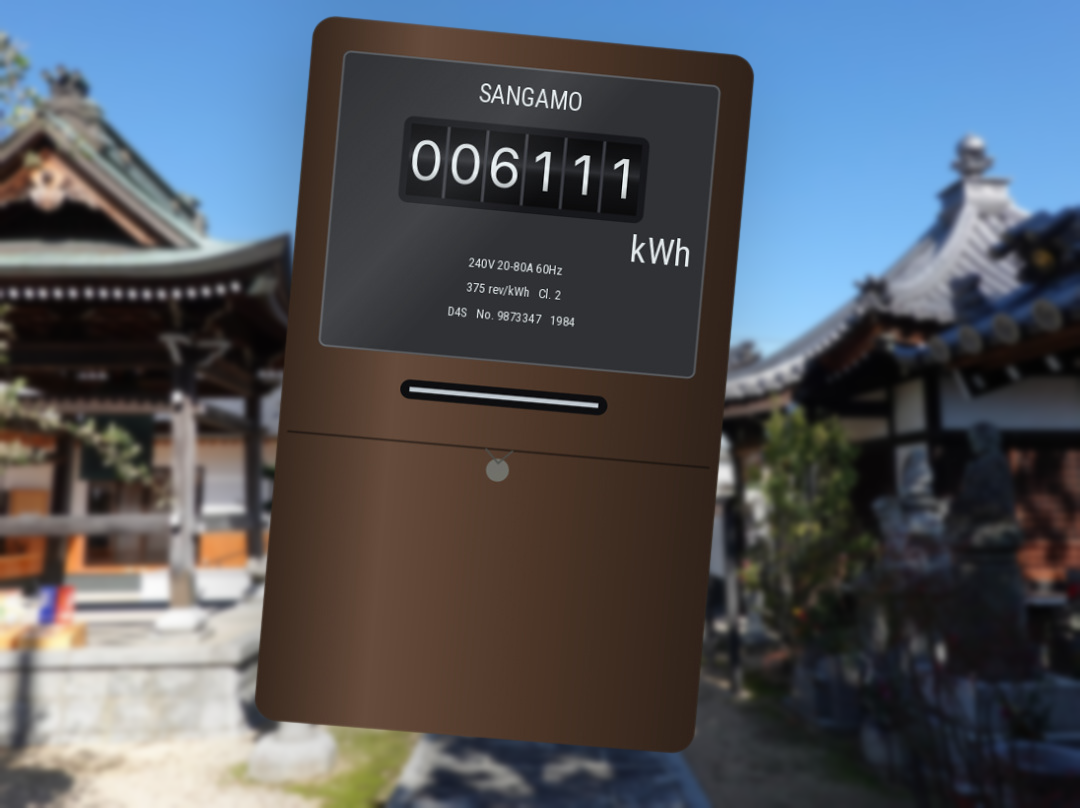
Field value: 6111 kWh
